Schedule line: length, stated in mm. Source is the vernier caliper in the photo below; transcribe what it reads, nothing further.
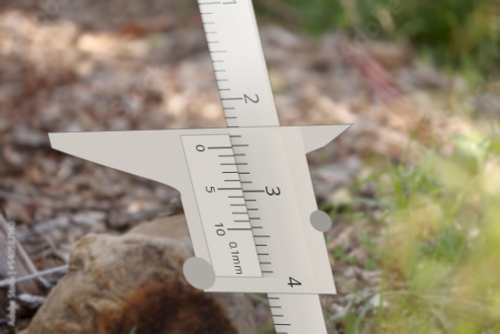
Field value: 25.2 mm
